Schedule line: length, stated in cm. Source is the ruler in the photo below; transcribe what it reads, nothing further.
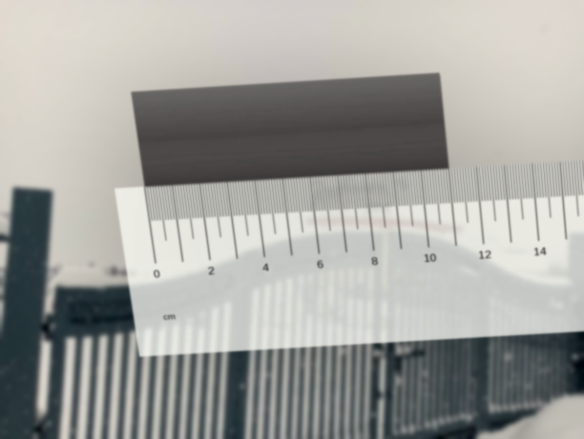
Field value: 11 cm
